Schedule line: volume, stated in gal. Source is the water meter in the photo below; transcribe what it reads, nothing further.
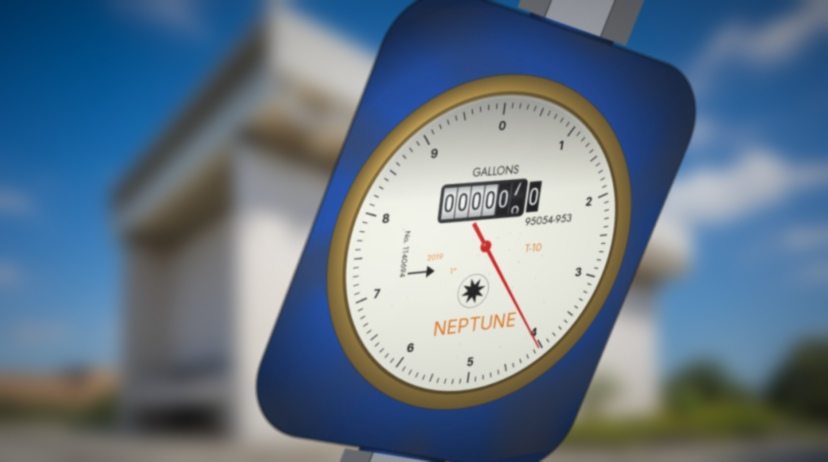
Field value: 74.0 gal
